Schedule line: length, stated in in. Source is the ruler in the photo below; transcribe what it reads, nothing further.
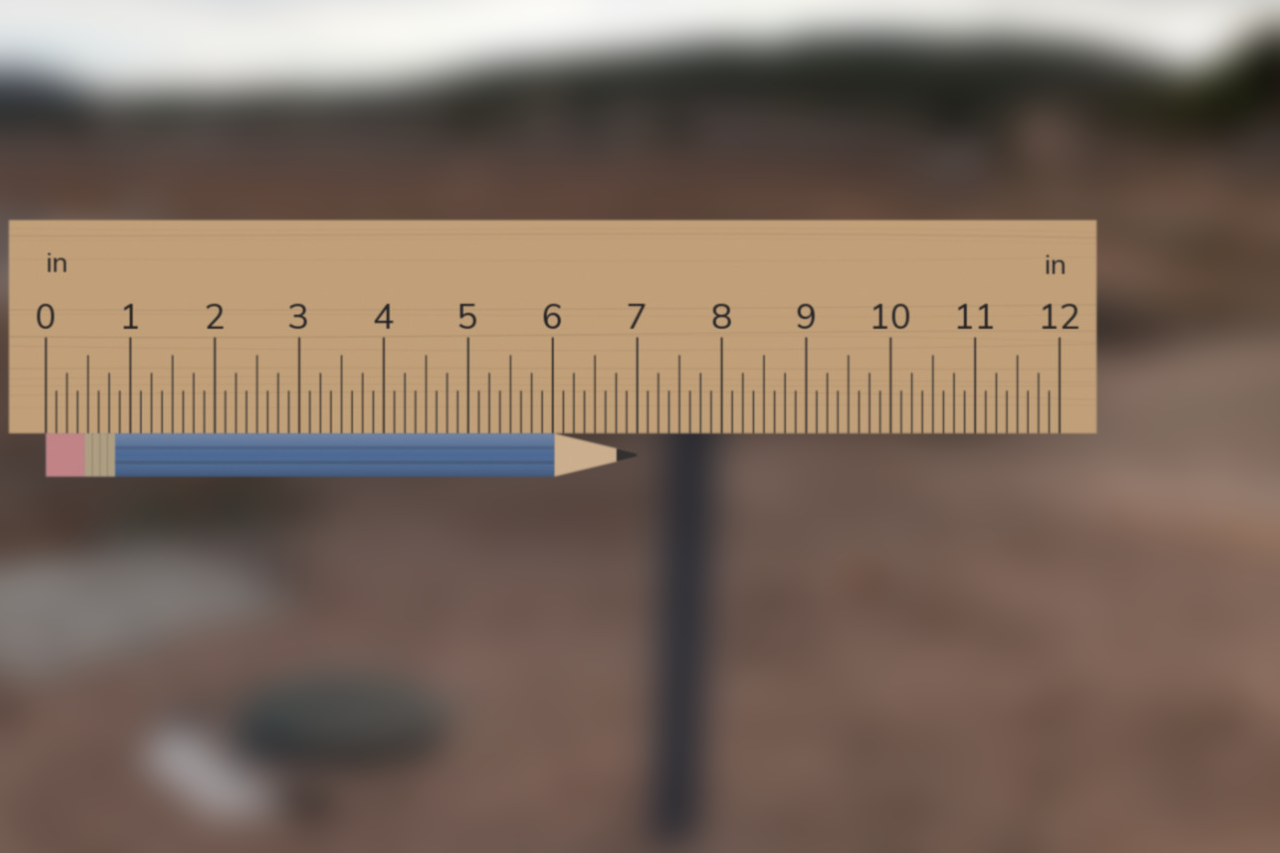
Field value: 7 in
